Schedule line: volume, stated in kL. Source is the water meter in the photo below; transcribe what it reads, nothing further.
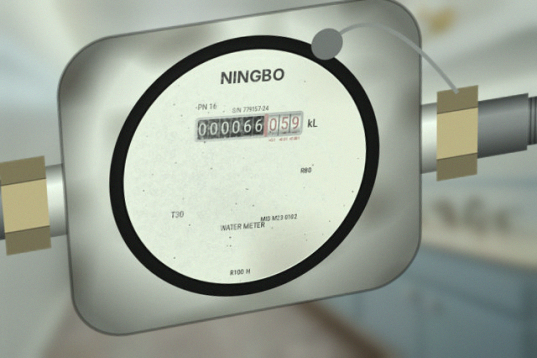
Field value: 66.059 kL
